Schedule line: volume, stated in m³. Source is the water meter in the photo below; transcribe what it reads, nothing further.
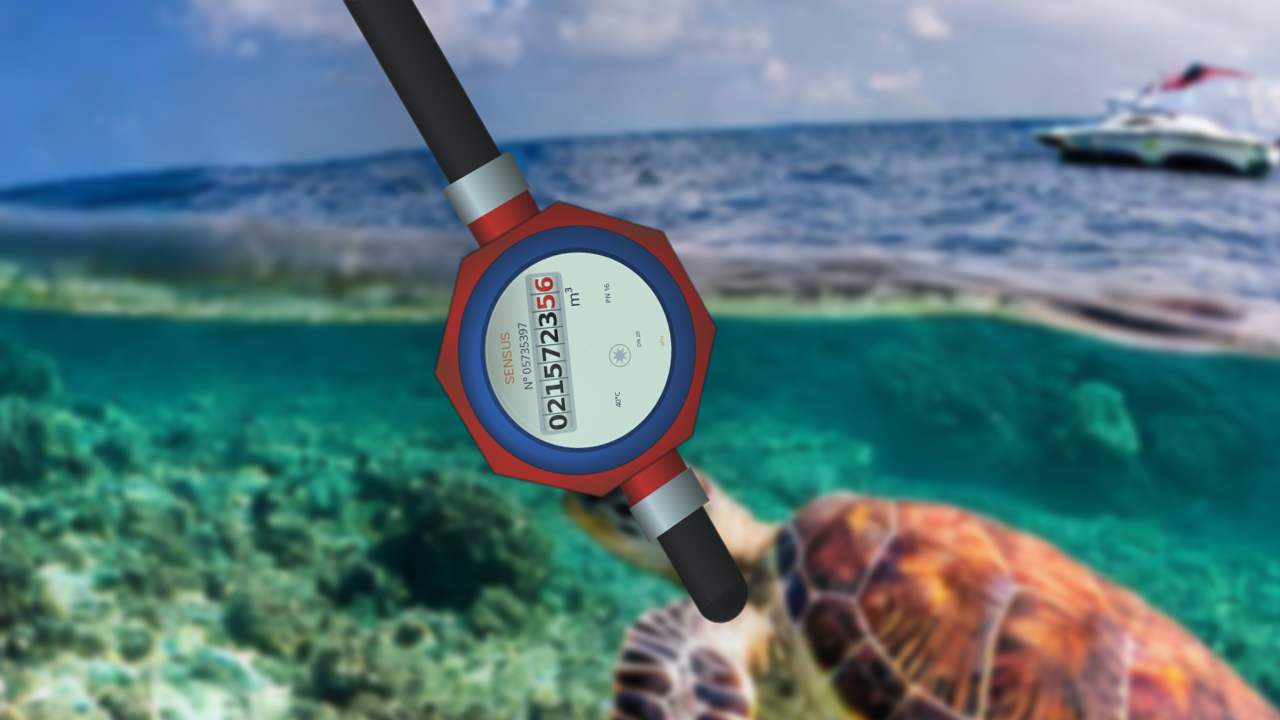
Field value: 215723.56 m³
